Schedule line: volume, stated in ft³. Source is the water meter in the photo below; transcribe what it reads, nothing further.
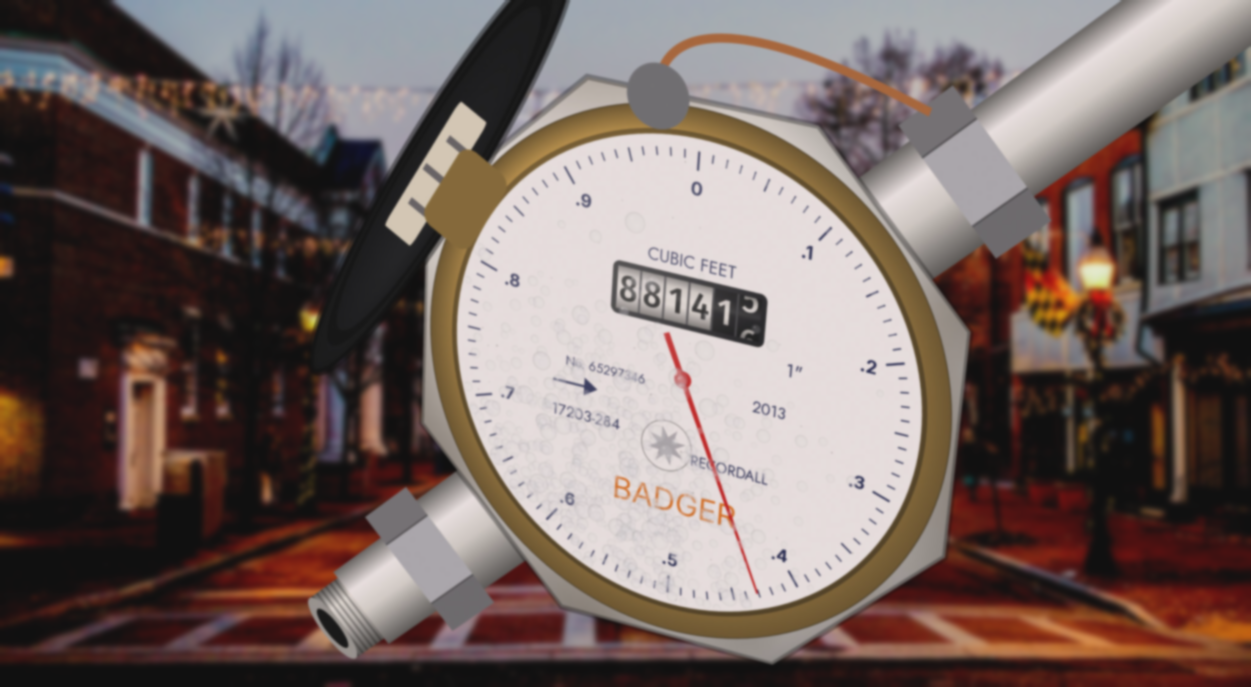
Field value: 881415.43 ft³
